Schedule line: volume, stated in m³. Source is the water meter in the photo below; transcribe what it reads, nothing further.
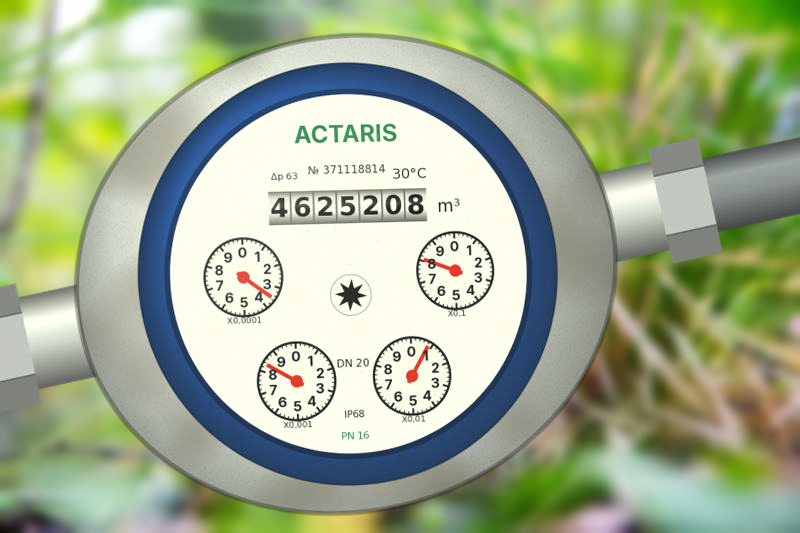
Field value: 4625208.8083 m³
